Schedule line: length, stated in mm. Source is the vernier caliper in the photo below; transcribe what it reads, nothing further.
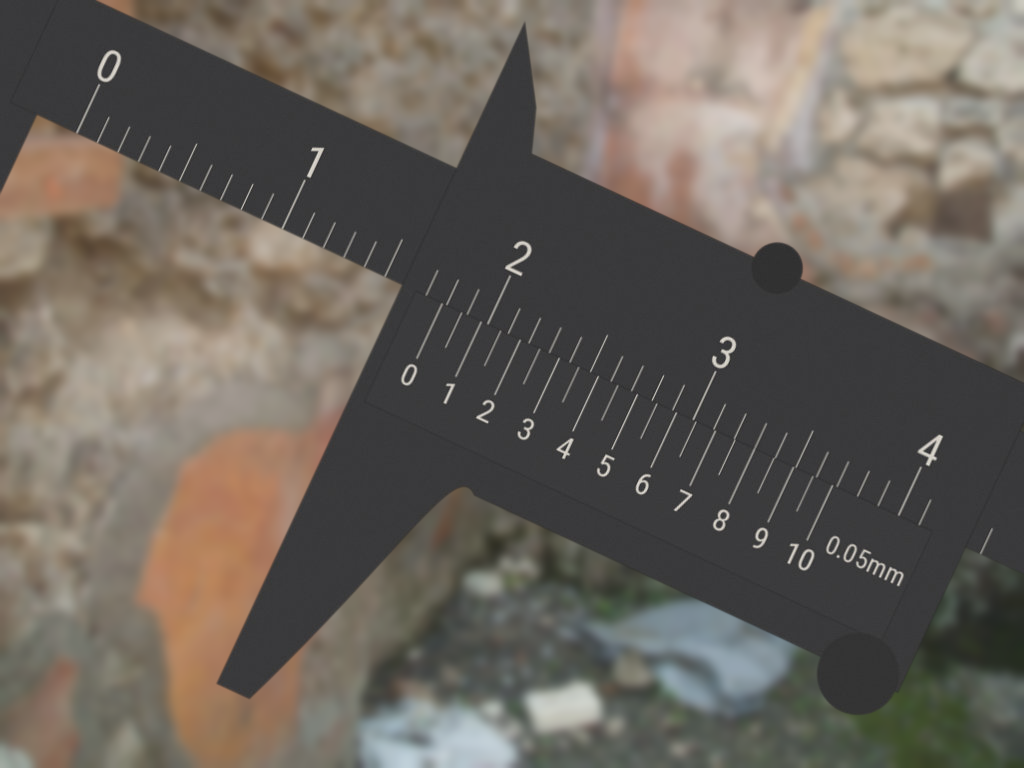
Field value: 17.8 mm
